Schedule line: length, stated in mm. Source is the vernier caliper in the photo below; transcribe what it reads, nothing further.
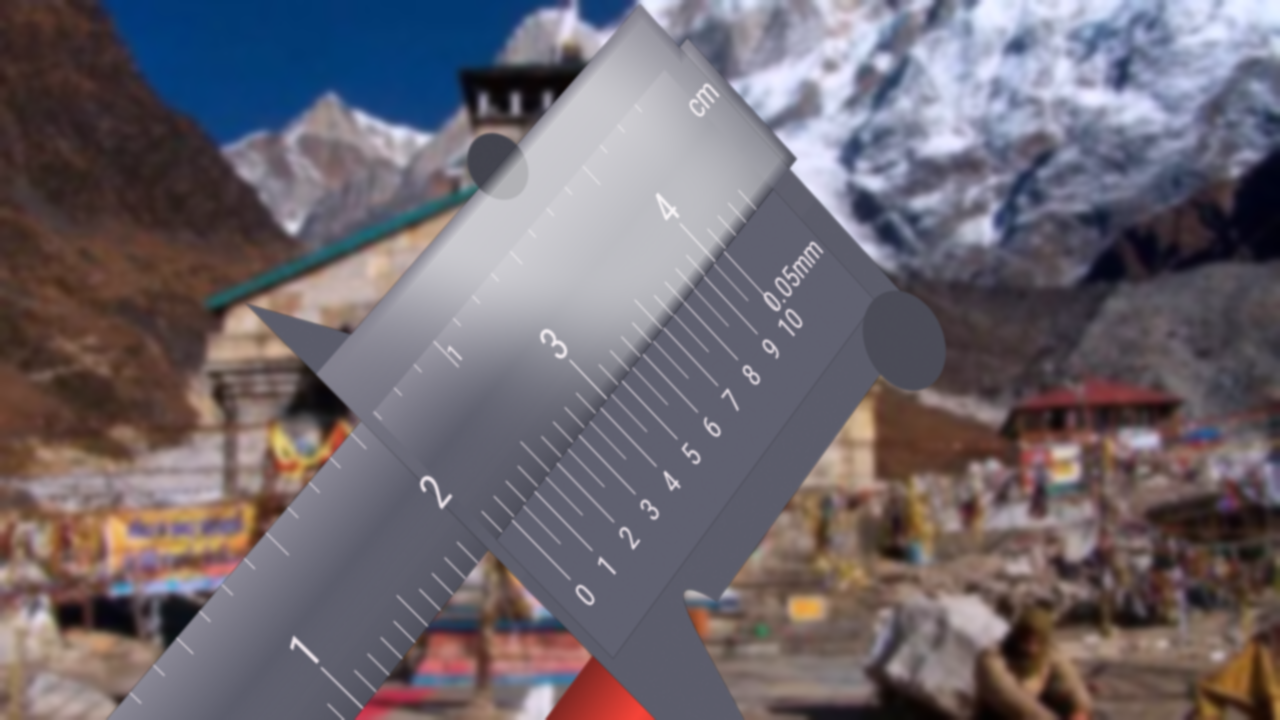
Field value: 21.8 mm
